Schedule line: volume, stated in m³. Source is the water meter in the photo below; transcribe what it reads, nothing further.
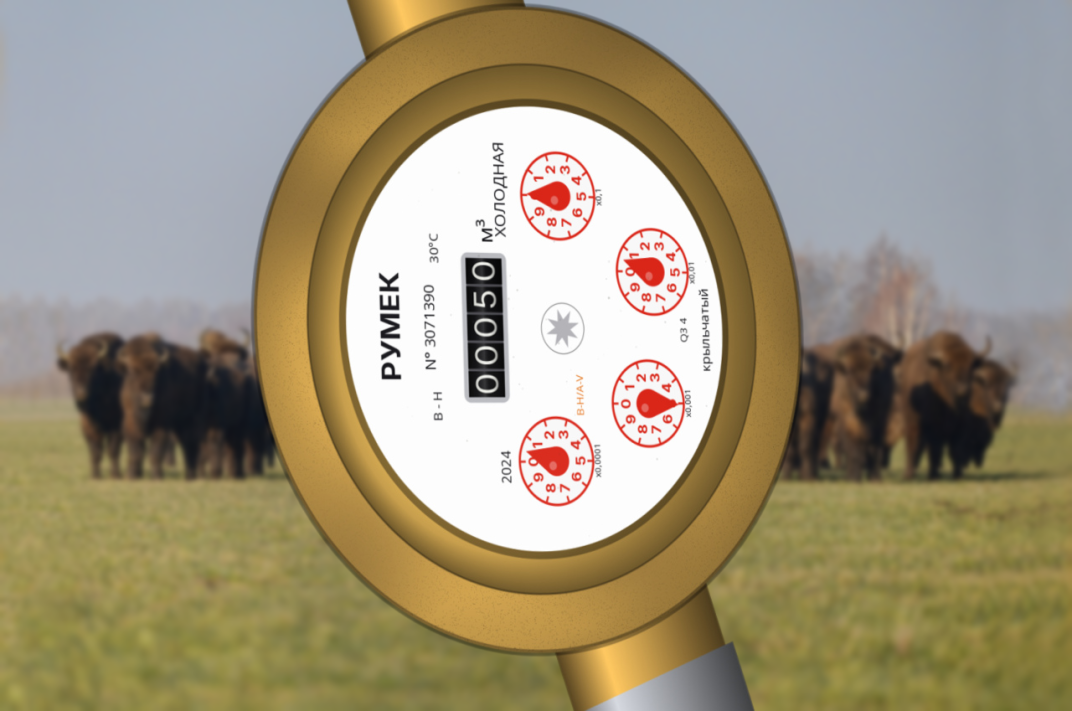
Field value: 50.0050 m³
